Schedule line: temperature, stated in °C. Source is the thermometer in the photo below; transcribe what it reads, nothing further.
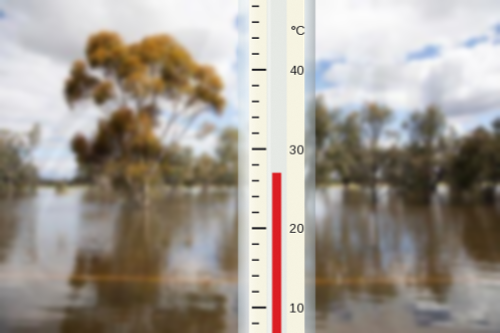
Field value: 27 °C
